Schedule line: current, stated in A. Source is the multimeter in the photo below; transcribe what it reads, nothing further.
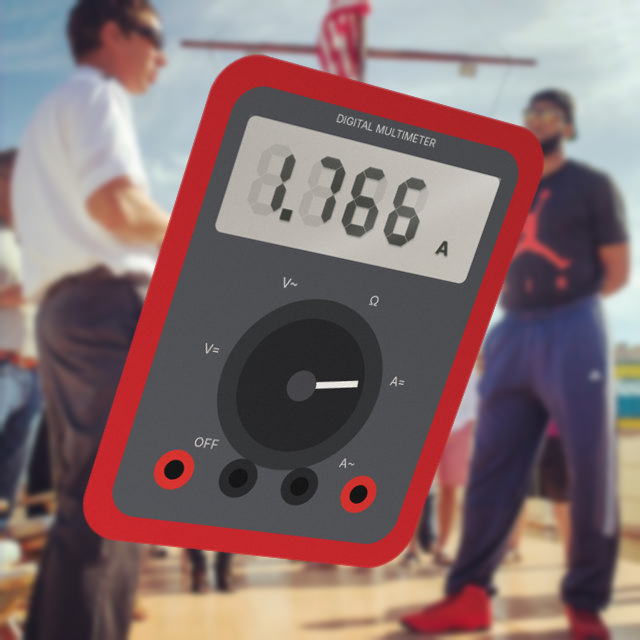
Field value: 1.766 A
